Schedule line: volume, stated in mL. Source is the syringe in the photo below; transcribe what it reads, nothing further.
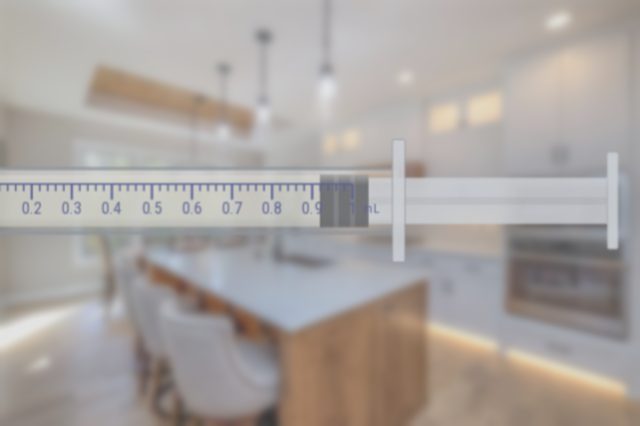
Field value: 0.92 mL
